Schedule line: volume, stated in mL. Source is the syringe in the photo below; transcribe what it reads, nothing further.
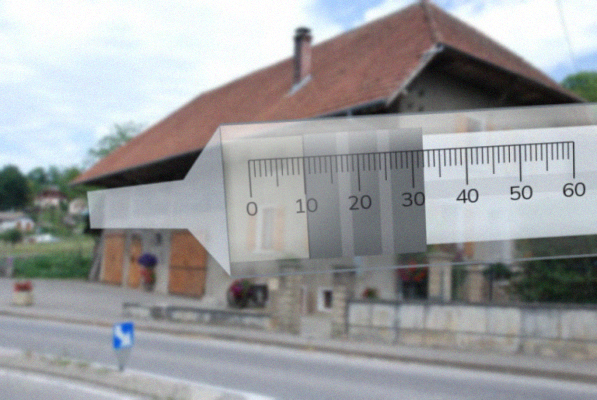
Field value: 10 mL
